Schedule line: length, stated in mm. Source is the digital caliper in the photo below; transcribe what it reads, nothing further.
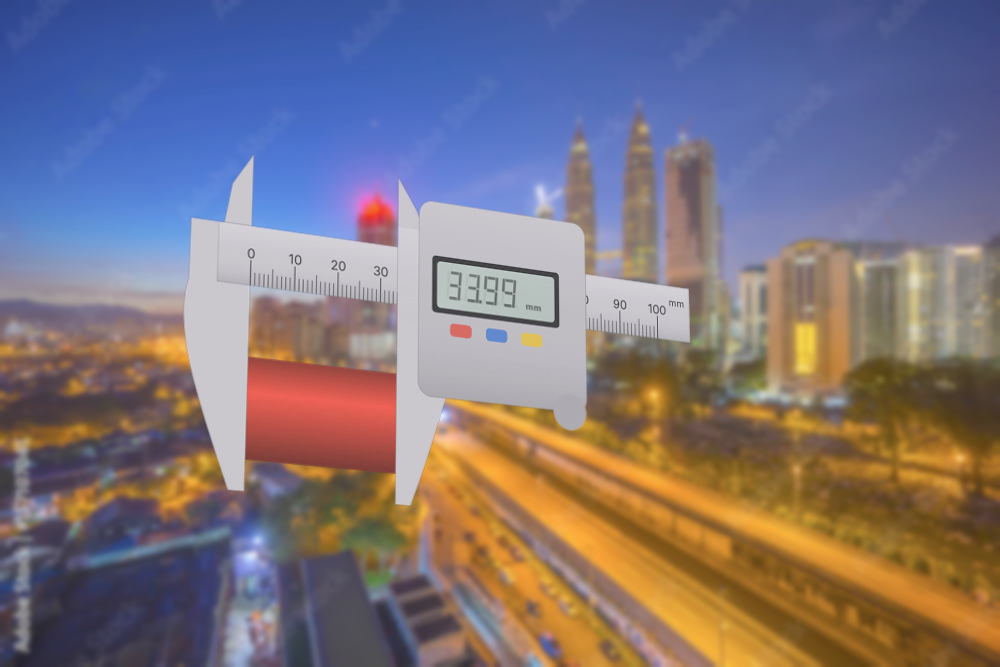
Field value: 33.99 mm
